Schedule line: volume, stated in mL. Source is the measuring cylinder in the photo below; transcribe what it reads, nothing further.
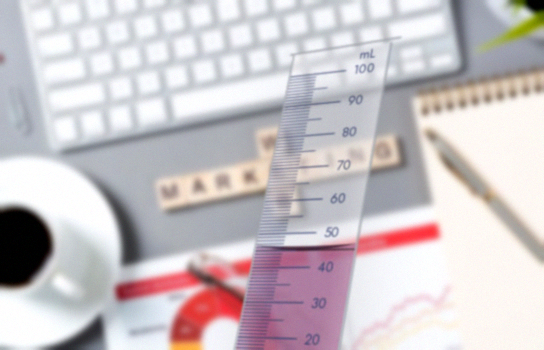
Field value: 45 mL
